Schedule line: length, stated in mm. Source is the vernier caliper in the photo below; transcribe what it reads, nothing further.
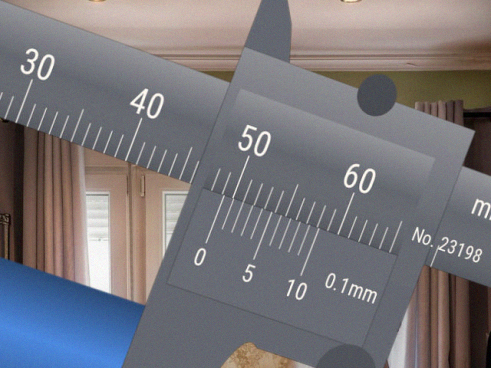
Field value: 49.2 mm
